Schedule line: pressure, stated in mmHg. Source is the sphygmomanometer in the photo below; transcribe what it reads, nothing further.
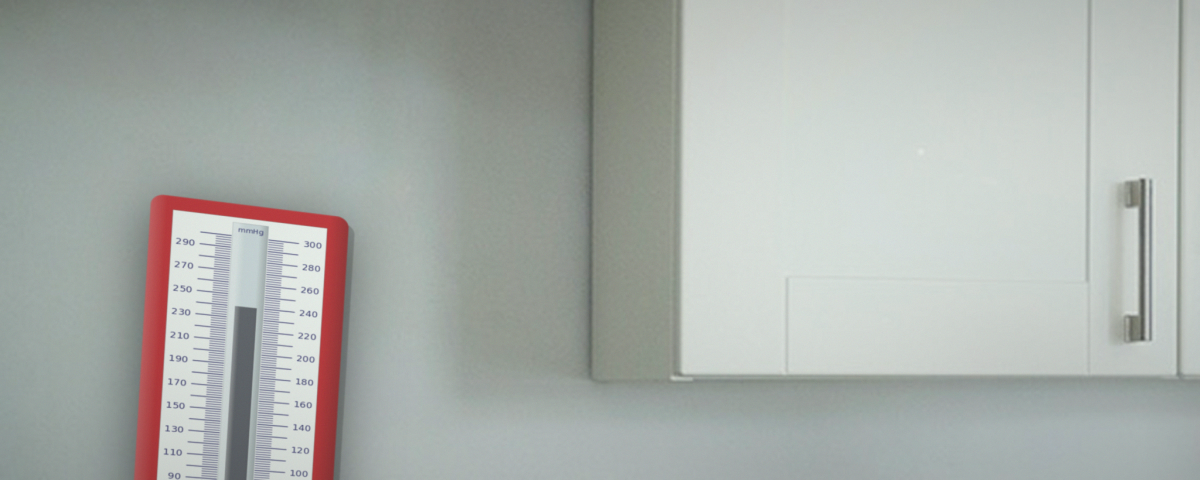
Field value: 240 mmHg
